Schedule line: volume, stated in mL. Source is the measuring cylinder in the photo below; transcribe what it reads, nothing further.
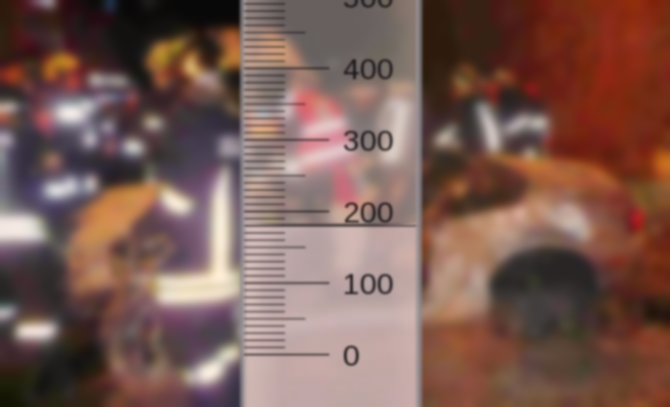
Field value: 180 mL
